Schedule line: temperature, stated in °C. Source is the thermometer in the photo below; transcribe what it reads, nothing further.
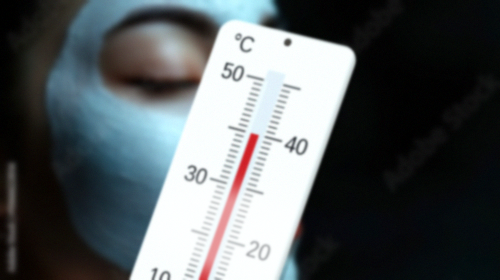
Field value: 40 °C
